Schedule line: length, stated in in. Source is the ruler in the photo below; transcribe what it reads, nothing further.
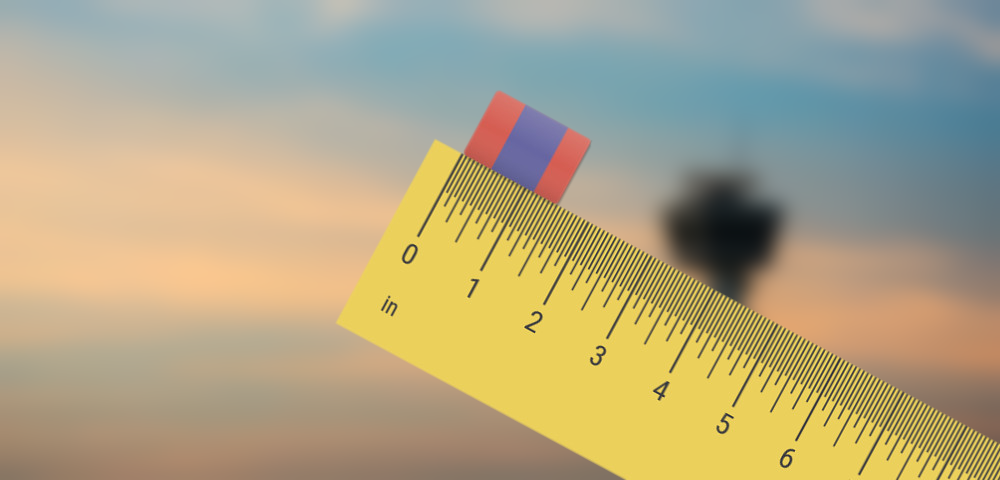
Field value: 1.5 in
